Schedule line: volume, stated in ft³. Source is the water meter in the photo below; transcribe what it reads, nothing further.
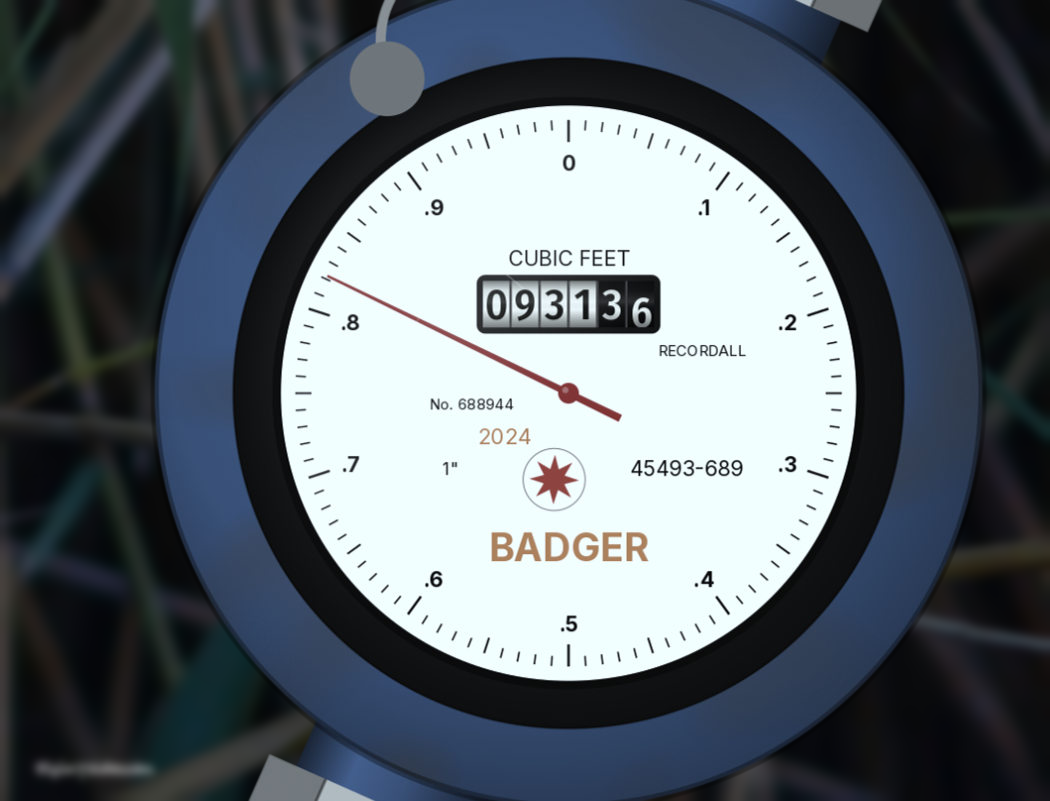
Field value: 93135.82 ft³
